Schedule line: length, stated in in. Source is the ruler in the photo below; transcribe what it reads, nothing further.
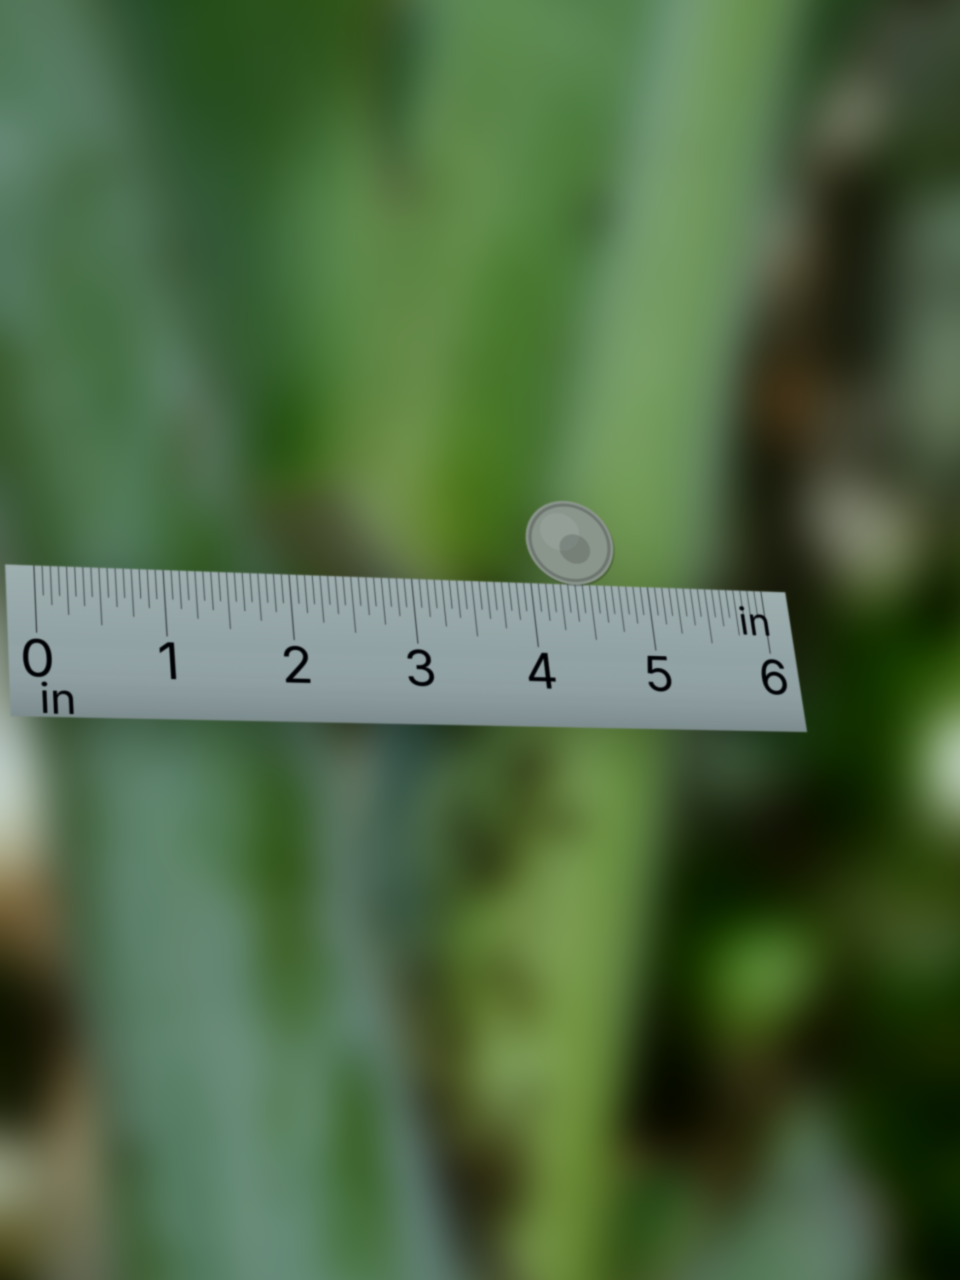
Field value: 0.75 in
